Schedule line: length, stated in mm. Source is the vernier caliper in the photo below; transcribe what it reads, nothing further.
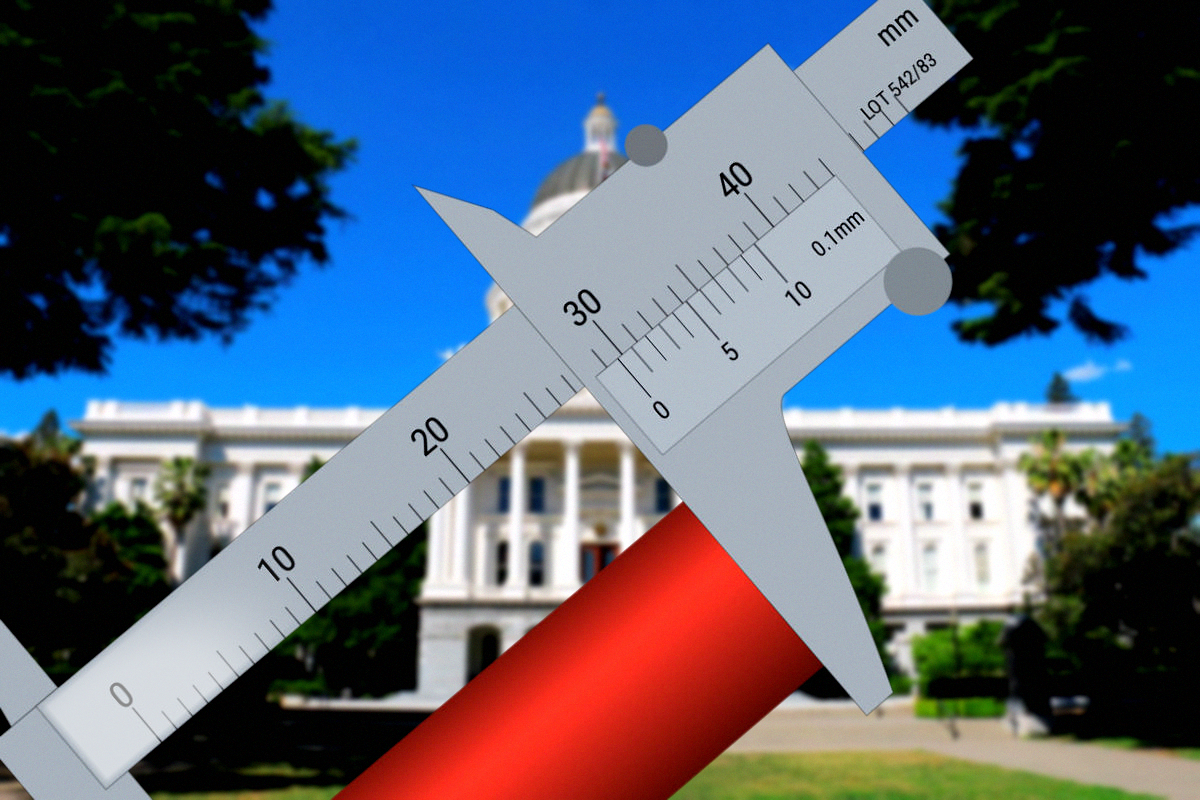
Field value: 29.7 mm
